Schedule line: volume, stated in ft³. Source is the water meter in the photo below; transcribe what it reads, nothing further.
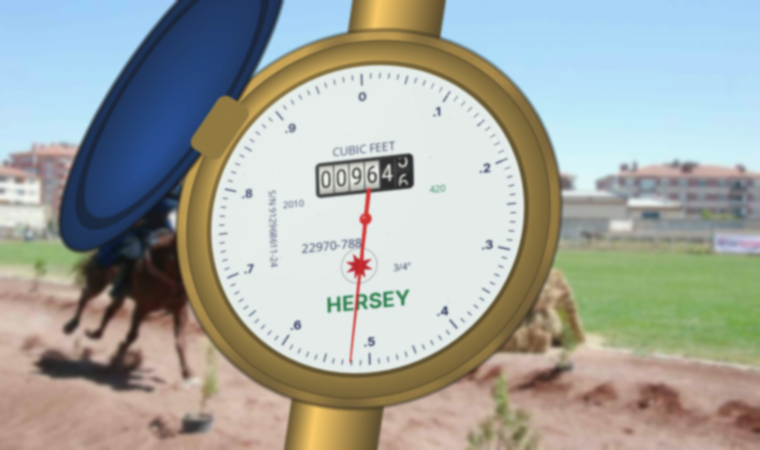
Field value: 9645.52 ft³
